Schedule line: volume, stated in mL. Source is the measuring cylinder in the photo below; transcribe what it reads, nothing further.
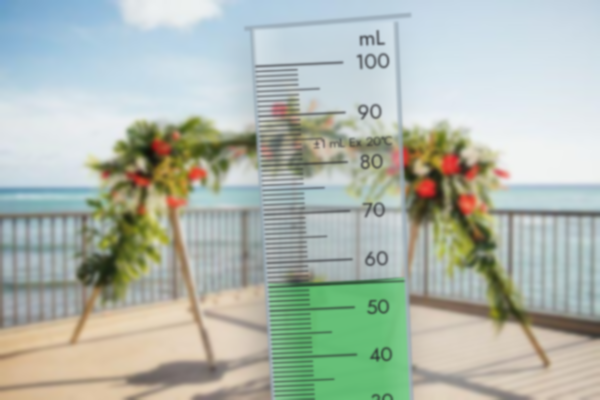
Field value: 55 mL
